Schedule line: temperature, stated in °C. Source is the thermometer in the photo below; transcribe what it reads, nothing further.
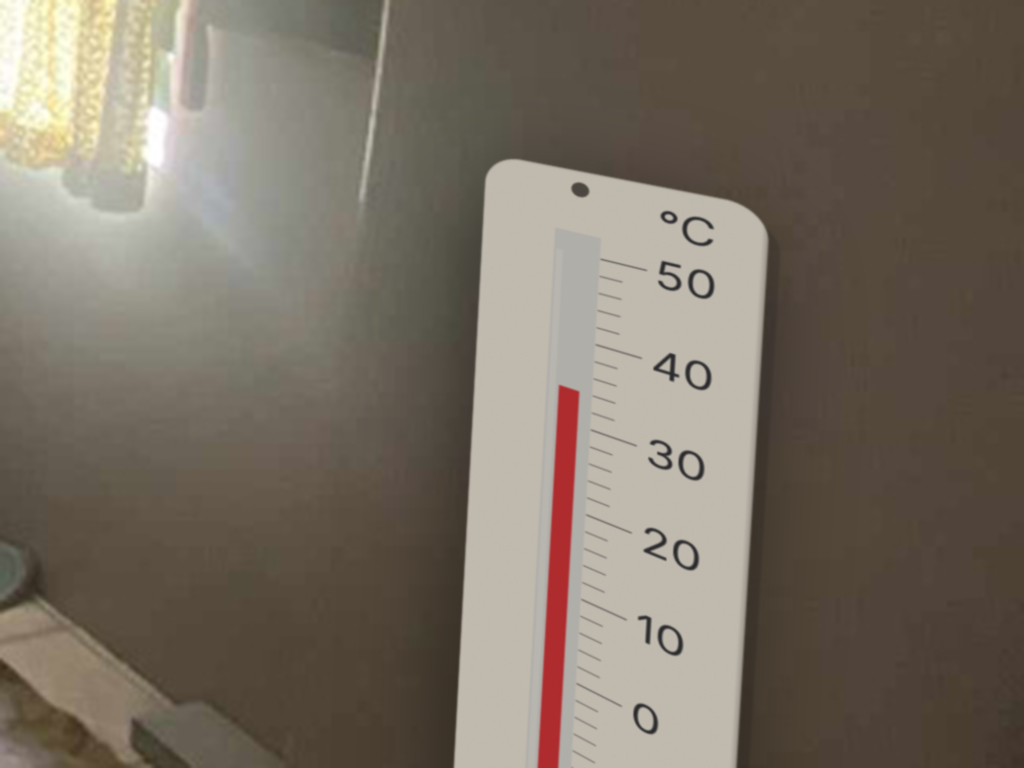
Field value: 34 °C
